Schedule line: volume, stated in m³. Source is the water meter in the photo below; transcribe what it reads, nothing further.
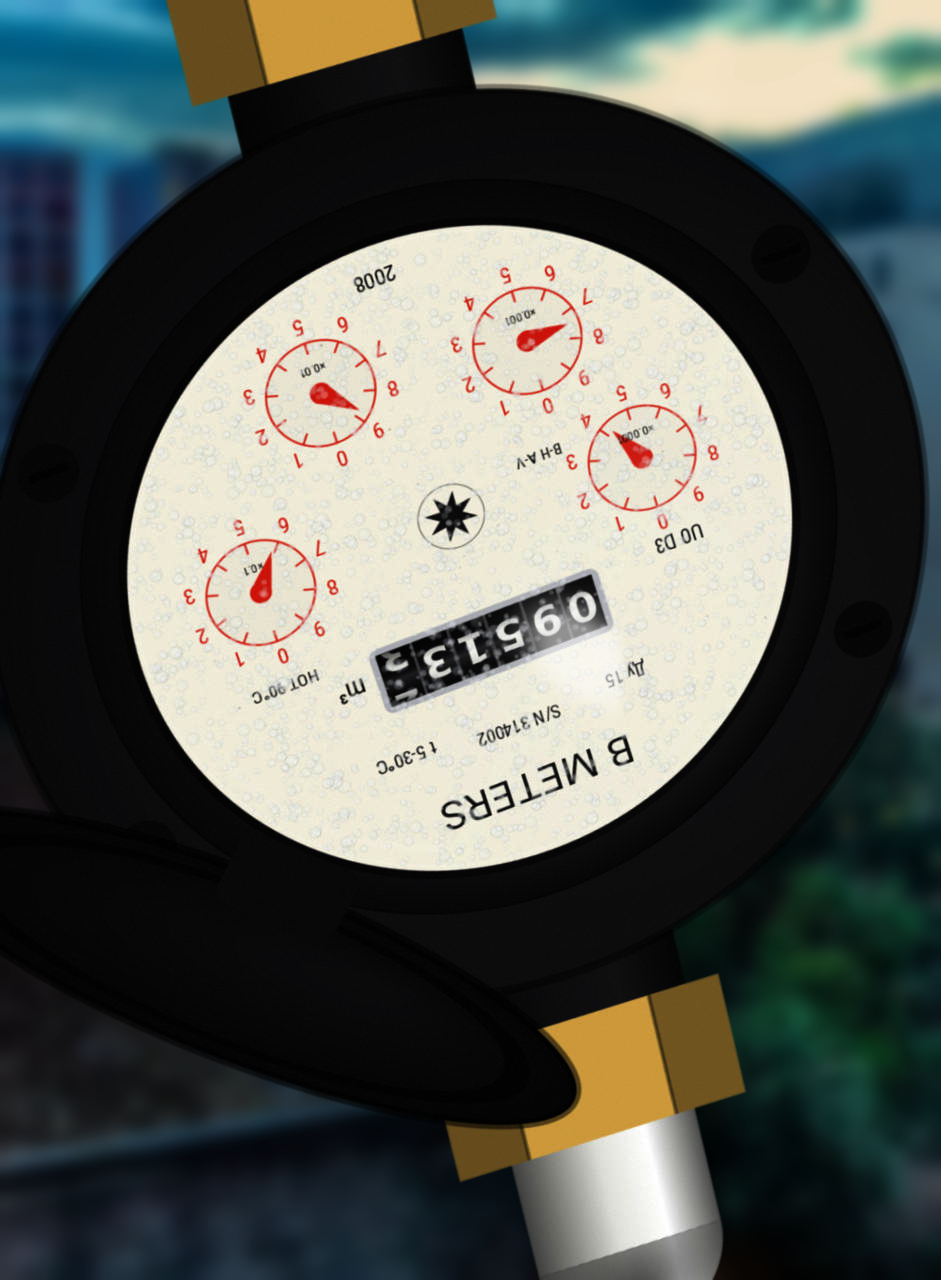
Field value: 95132.5874 m³
